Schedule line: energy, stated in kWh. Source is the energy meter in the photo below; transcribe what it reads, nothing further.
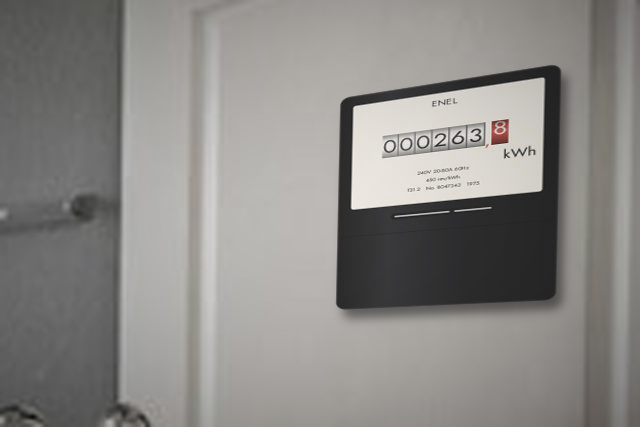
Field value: 263.8 kWh
